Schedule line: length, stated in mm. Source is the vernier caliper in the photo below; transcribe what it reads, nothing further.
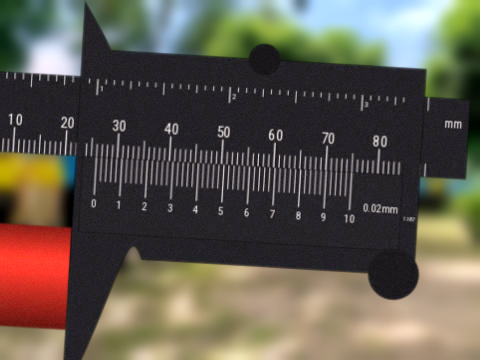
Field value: 26.0 mm
